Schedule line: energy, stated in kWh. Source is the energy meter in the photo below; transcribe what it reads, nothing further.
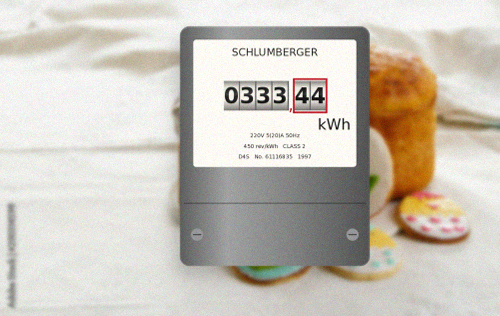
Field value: 333.44 kWh
